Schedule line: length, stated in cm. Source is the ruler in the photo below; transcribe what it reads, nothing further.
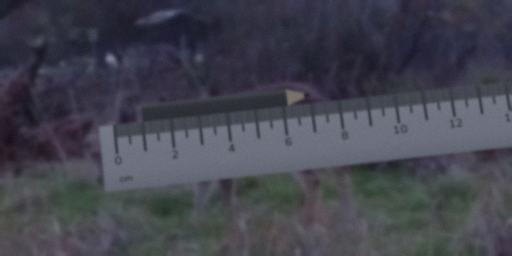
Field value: 6 cm
